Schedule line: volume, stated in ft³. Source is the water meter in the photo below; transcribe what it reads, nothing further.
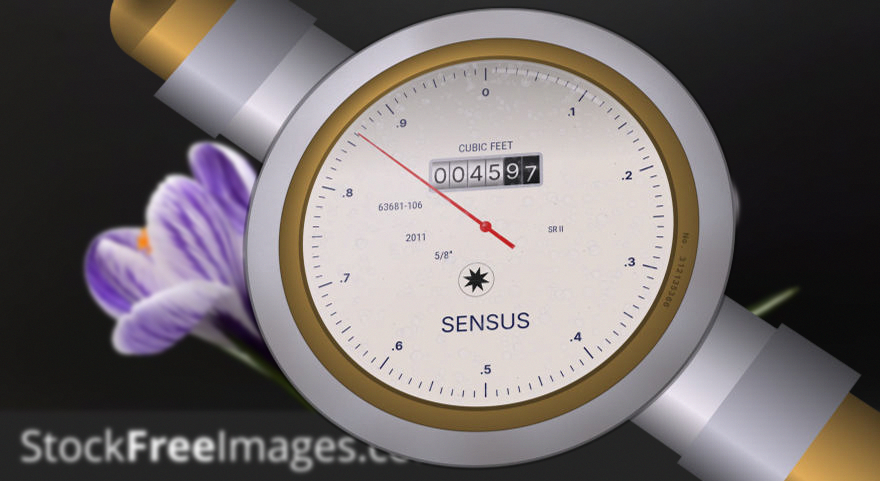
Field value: 4596.86 ft³
